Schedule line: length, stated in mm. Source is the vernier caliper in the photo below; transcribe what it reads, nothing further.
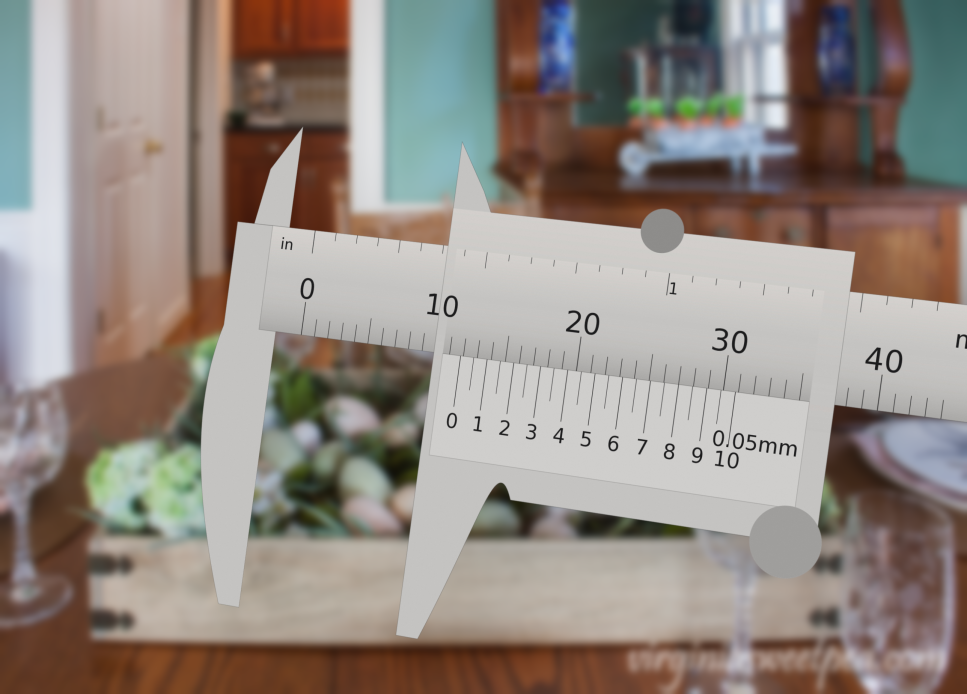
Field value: 11.8 mm
